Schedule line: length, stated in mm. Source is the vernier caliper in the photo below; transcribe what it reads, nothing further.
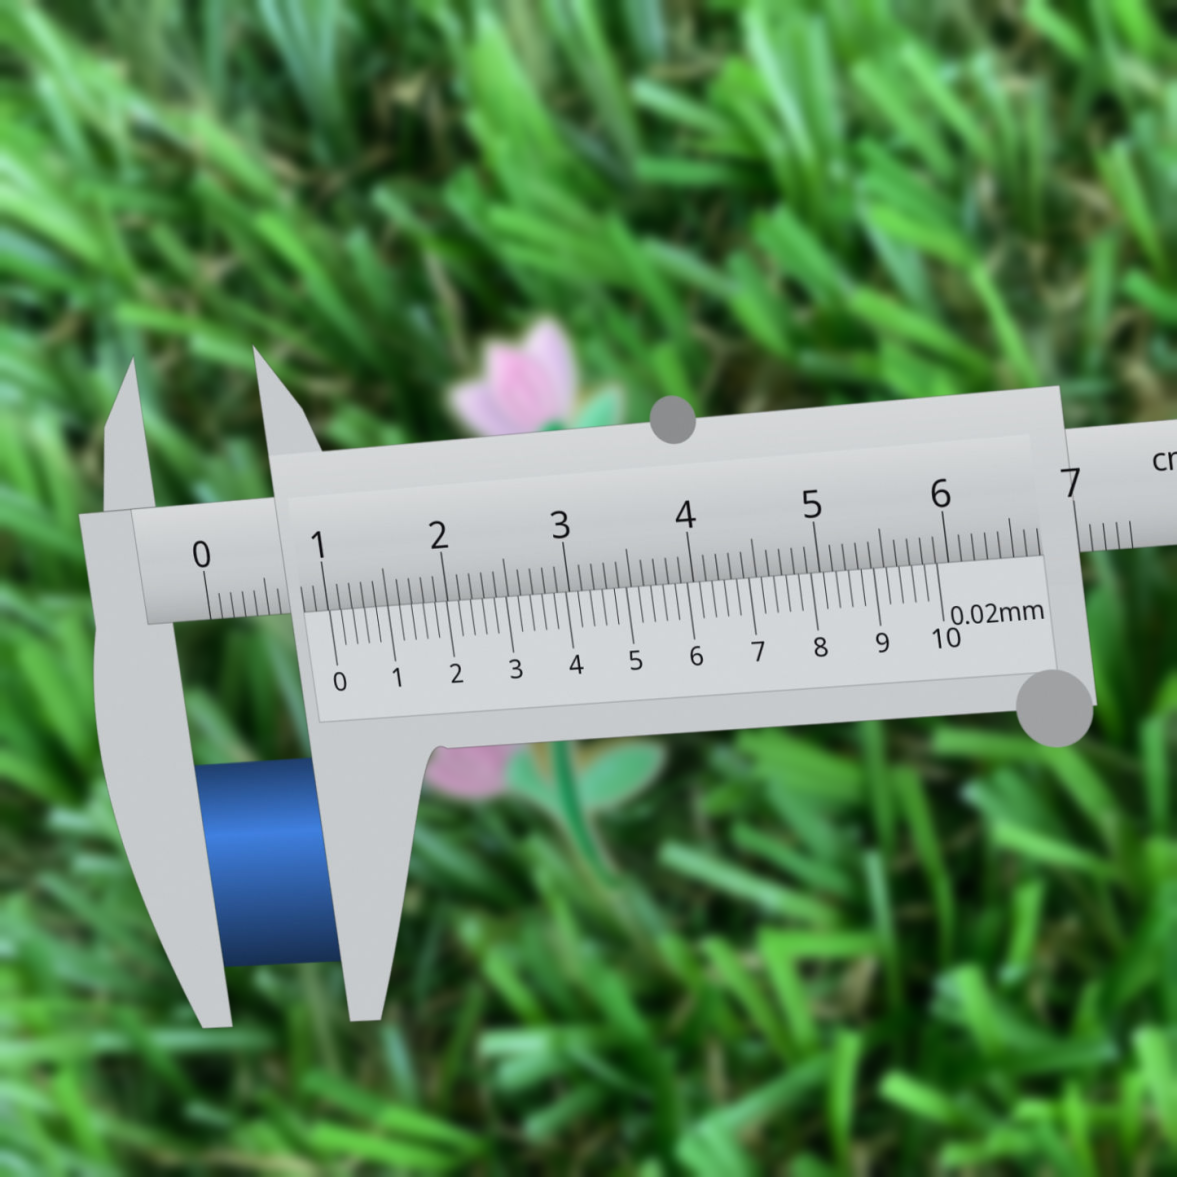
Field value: 10.1 mm
